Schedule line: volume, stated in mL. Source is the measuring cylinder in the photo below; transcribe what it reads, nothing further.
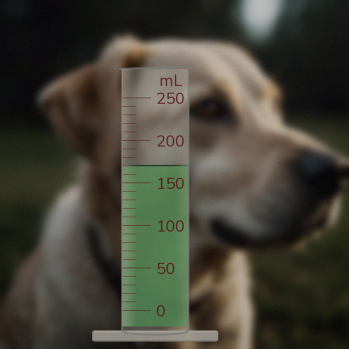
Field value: 170 mL
